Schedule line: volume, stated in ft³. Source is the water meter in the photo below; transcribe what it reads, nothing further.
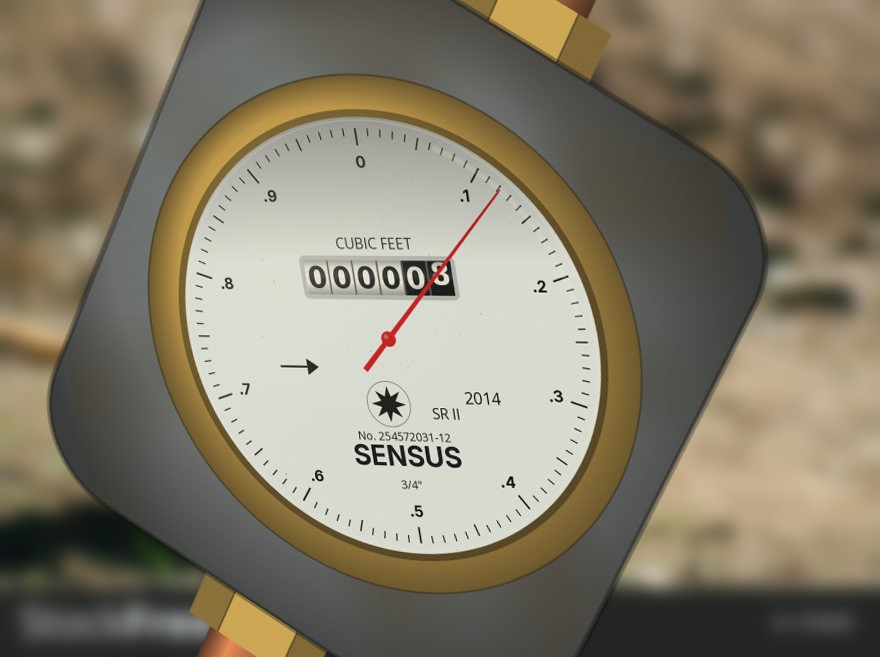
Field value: 8.12 ft³
